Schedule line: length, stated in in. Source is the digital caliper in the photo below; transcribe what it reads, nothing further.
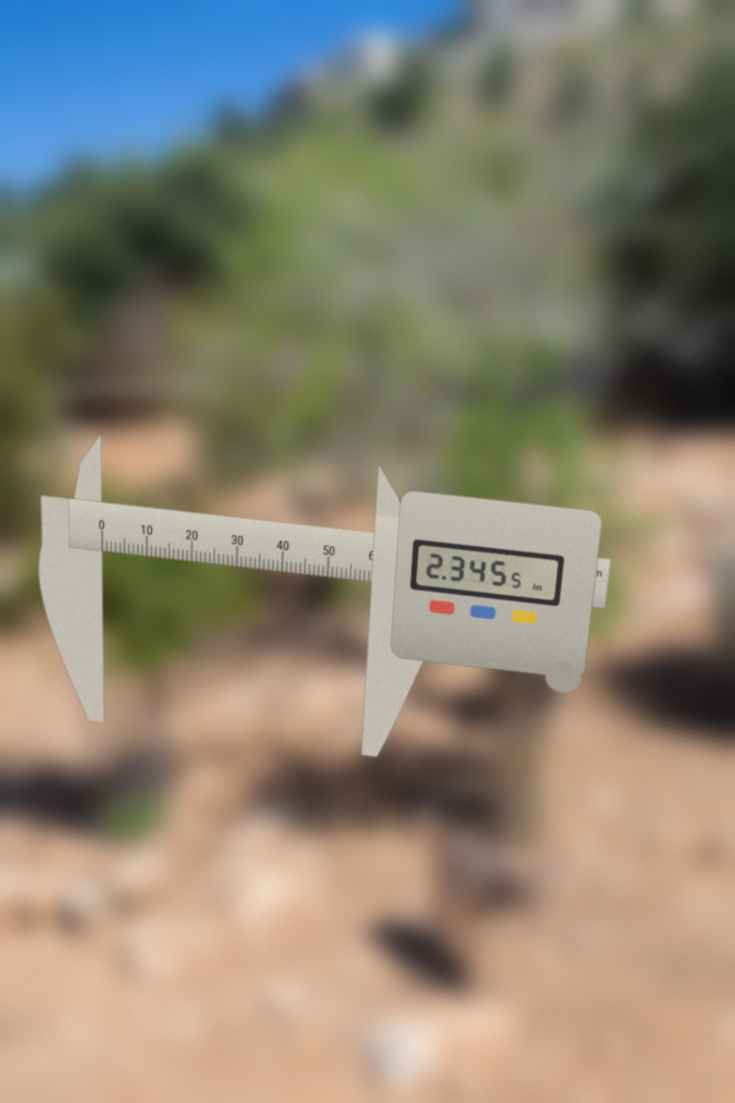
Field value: 2.3455 in
